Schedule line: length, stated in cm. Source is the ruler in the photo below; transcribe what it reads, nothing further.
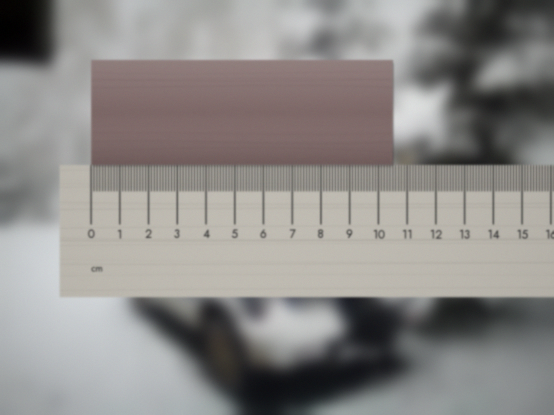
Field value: 10.5 cm
